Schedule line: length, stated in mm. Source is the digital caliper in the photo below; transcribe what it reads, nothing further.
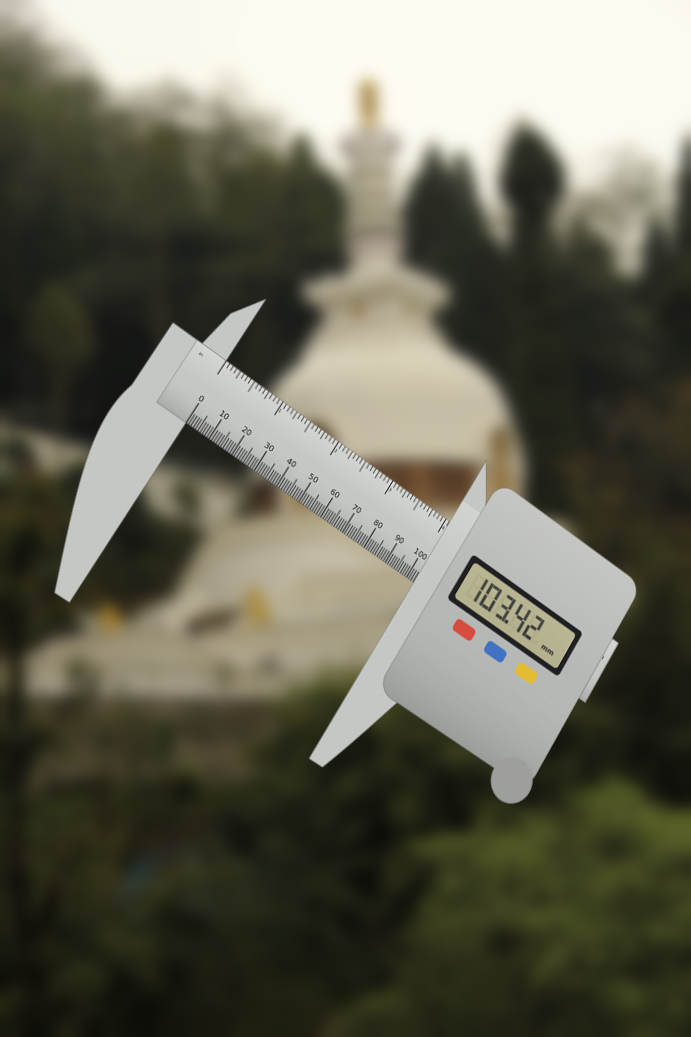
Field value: 103.42 mm
